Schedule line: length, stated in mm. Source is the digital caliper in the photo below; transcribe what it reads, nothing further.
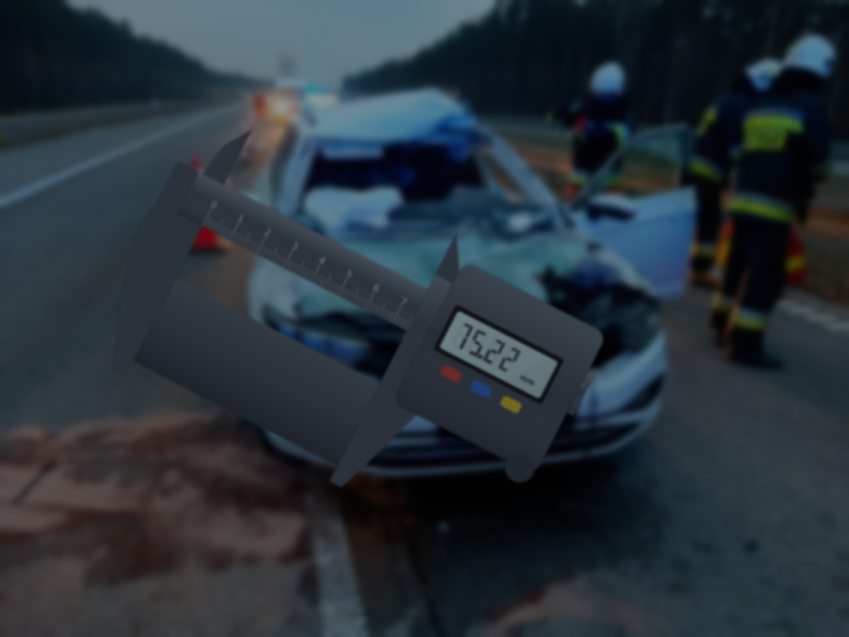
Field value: 75.22 mm
